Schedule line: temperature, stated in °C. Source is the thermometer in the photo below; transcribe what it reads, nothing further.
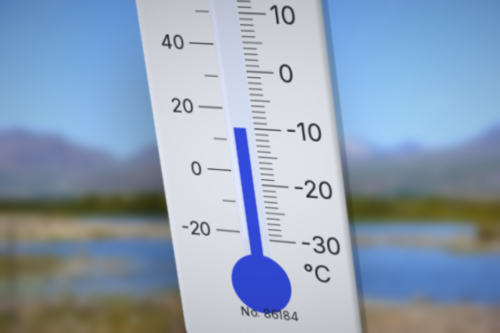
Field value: -10 °C
